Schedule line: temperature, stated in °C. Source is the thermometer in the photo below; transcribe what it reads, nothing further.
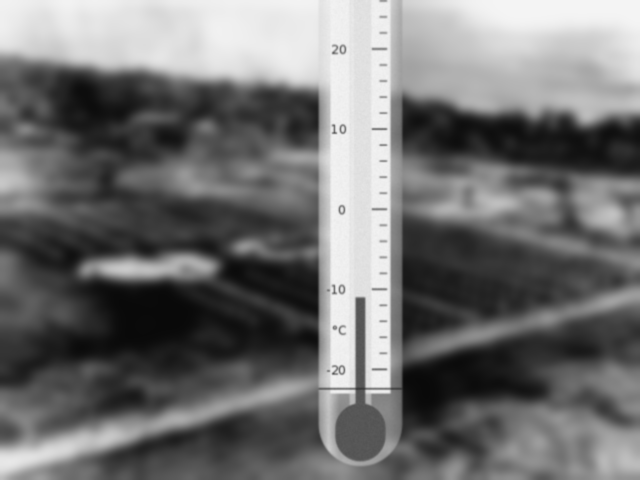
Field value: -11 °C
